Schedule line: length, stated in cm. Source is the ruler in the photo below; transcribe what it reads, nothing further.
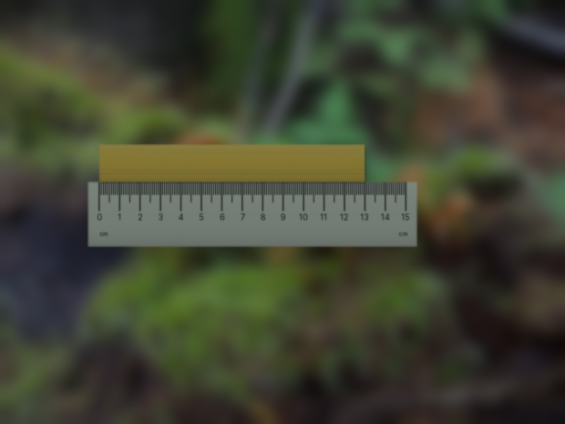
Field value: 13 cm
